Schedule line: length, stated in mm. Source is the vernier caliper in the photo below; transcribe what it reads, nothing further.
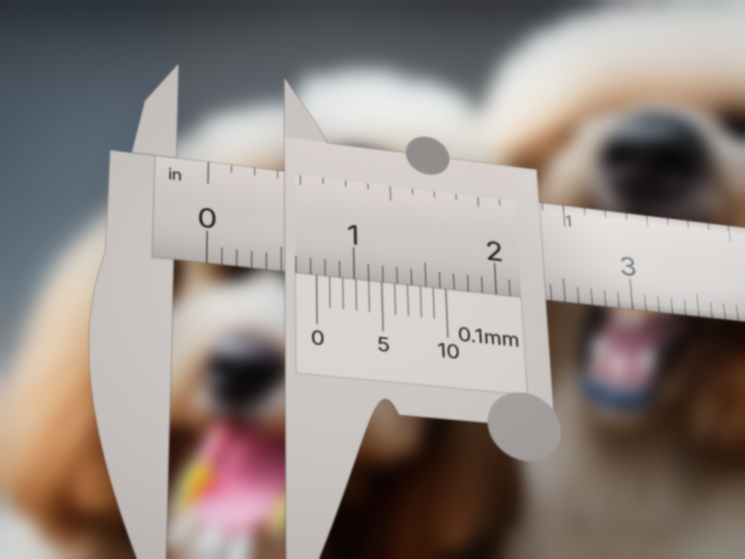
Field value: 7.4 mm
